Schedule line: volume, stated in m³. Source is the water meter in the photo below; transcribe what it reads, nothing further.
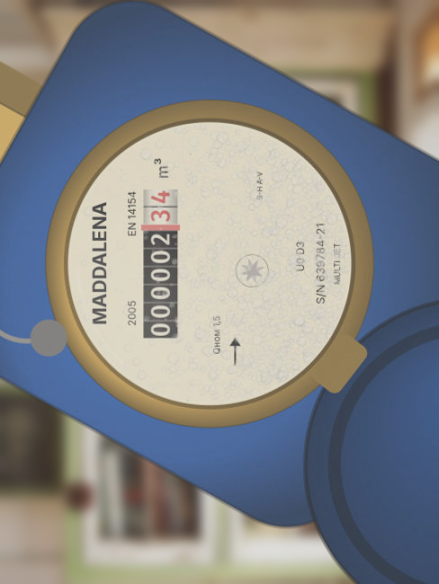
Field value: 2.34 m³
